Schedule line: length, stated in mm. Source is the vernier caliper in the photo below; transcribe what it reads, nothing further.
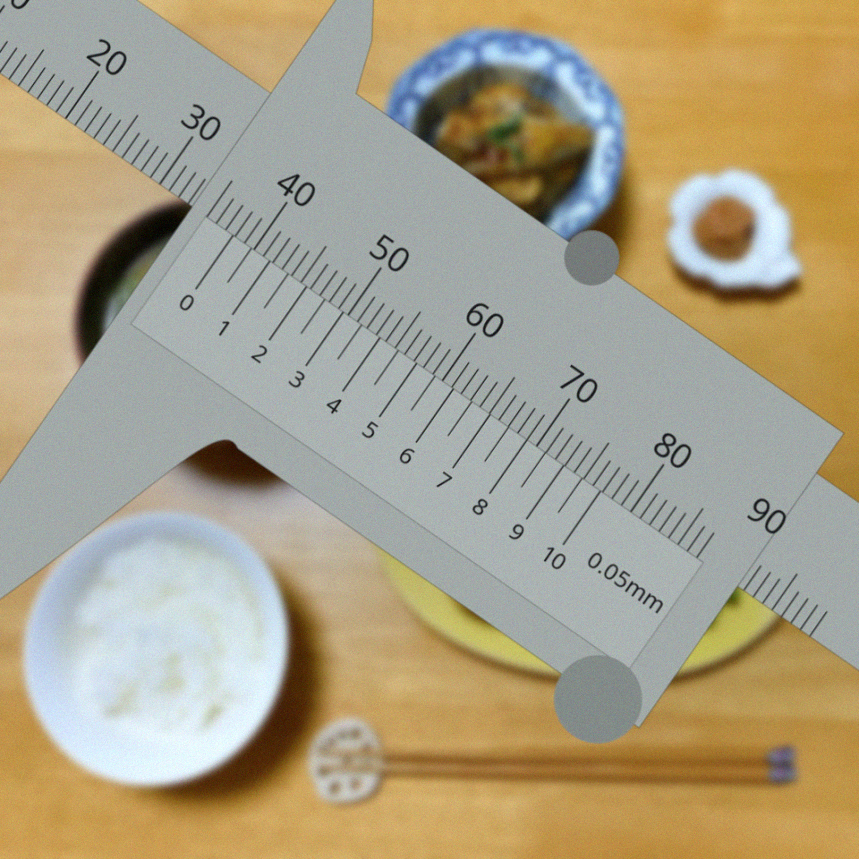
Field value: 37.8 mm
